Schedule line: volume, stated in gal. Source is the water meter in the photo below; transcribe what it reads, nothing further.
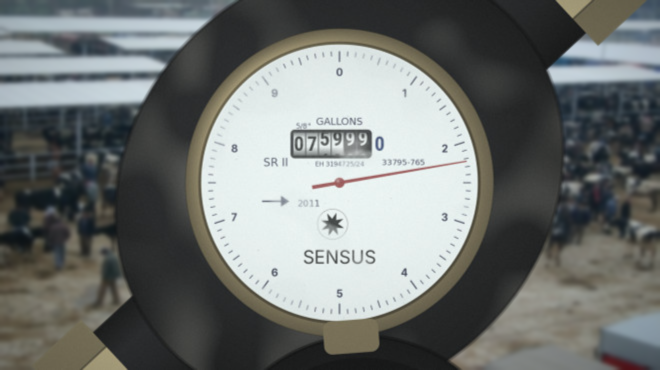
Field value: 759992.2 gal
